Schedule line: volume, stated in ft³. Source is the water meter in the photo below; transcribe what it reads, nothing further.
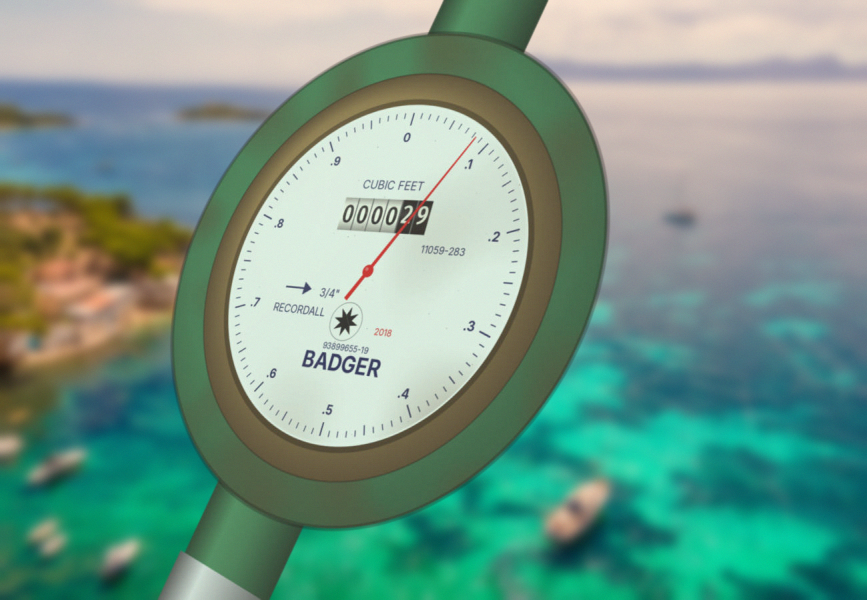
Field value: 29.08 ft³
